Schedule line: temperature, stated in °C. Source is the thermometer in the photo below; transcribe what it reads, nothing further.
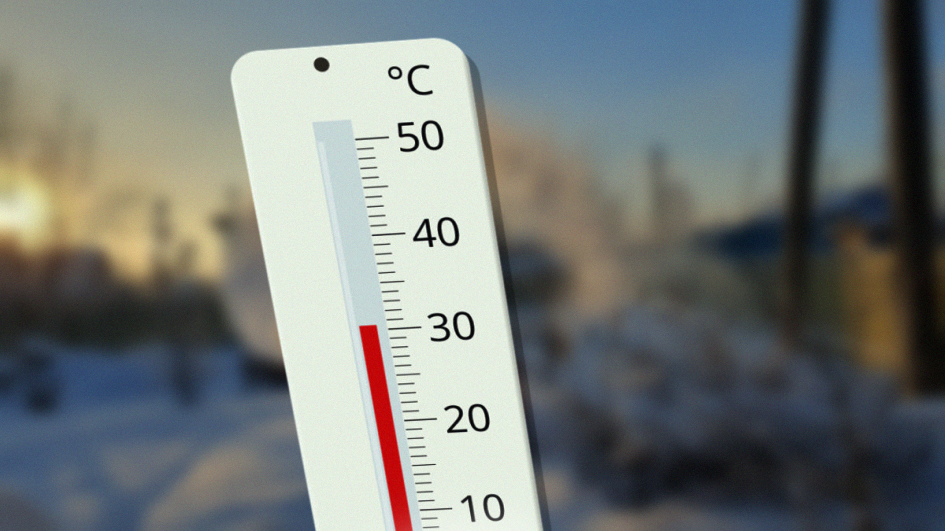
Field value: 30.5 °C
